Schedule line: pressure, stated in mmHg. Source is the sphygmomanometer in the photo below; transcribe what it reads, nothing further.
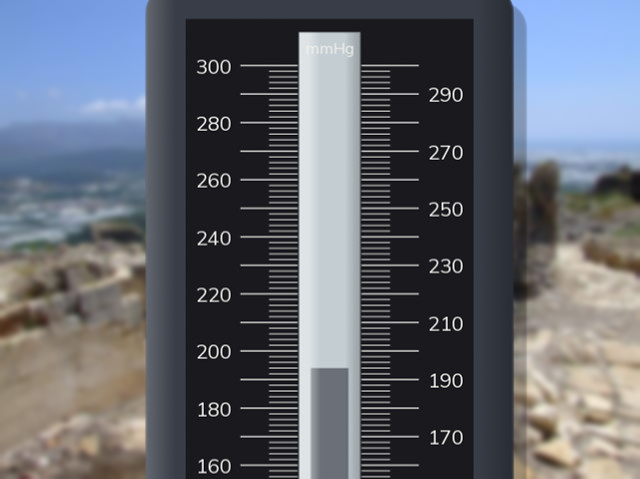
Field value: 194 mmHg
